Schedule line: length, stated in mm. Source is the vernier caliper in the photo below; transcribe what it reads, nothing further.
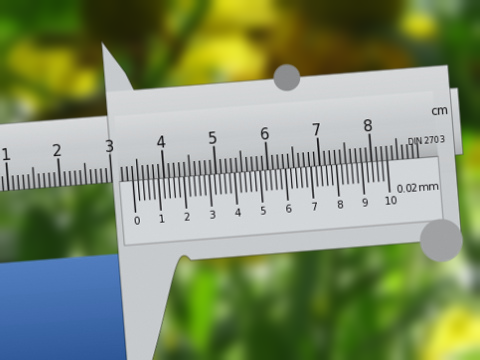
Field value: 34.0 mm
